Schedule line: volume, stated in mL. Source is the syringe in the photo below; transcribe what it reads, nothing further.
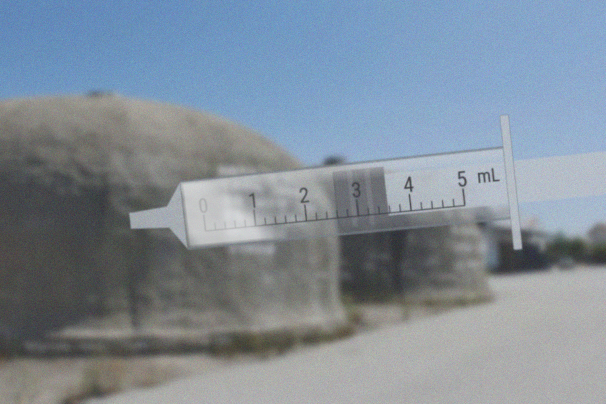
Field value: 2.6 mL
